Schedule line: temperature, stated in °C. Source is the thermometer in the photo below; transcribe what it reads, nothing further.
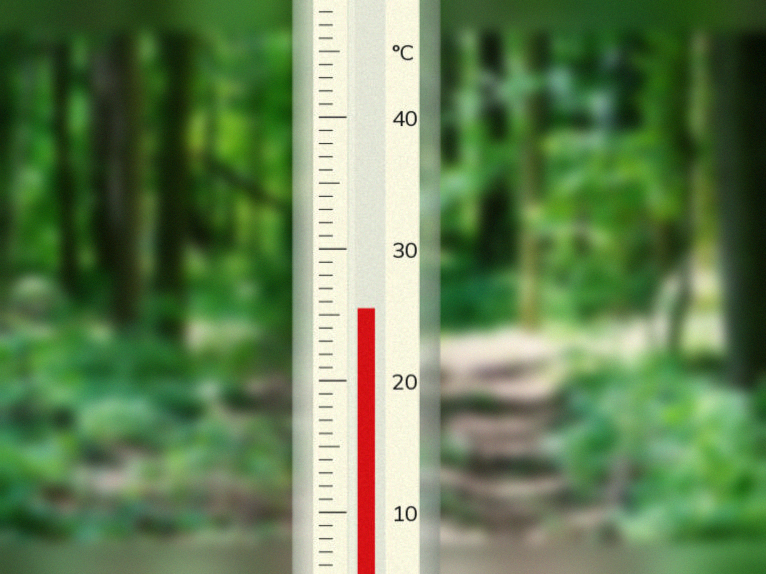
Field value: 25.5 °C
